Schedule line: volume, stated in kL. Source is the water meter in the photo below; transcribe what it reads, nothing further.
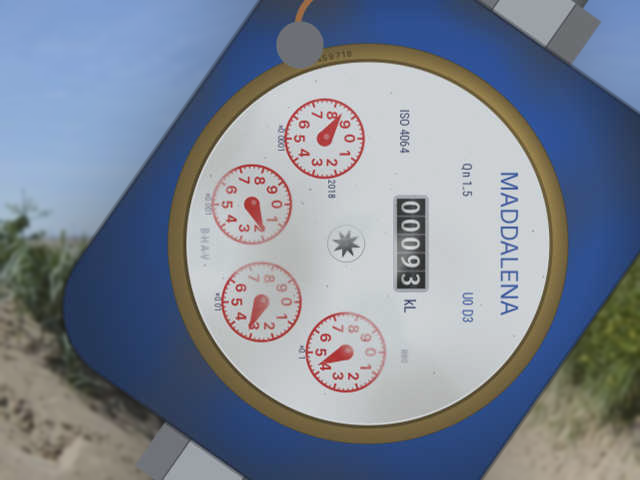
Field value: 93.4318 kL
